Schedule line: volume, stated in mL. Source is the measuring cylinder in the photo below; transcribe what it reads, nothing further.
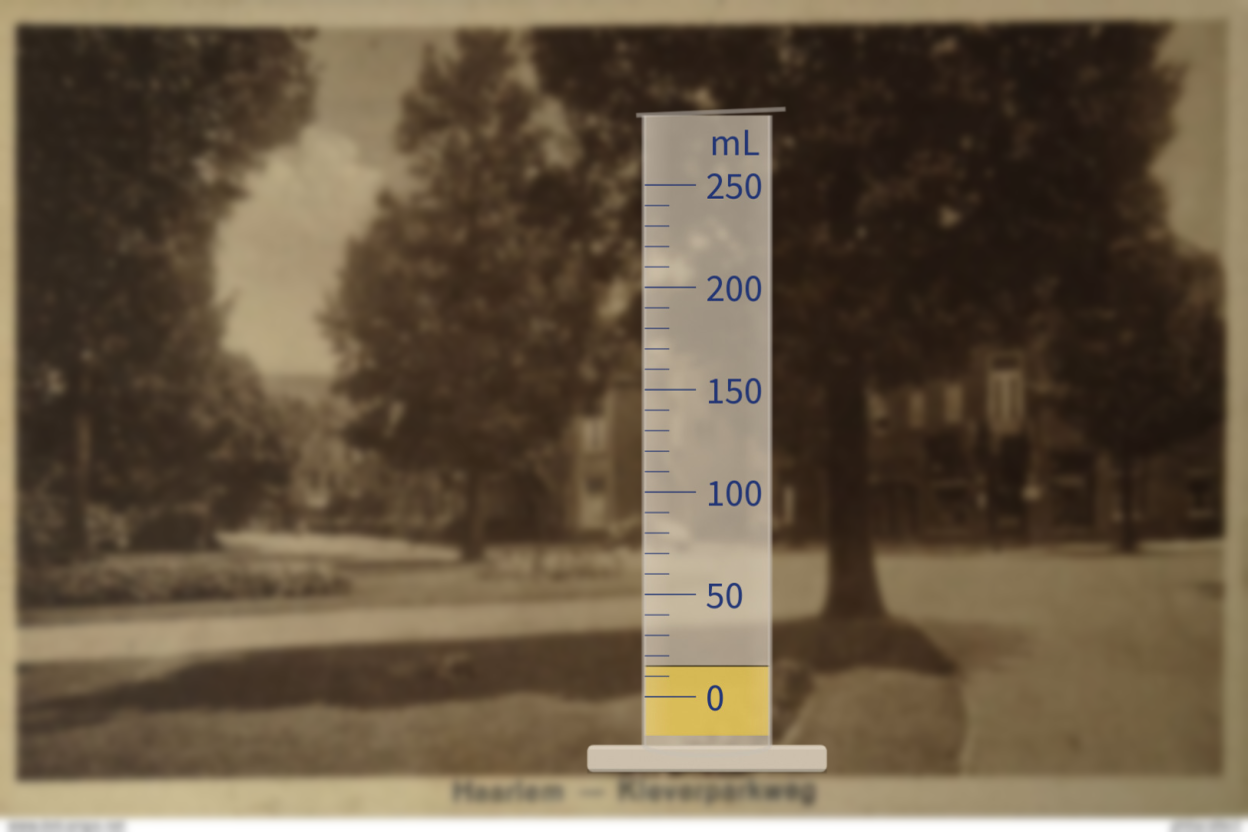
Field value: 15 mL
